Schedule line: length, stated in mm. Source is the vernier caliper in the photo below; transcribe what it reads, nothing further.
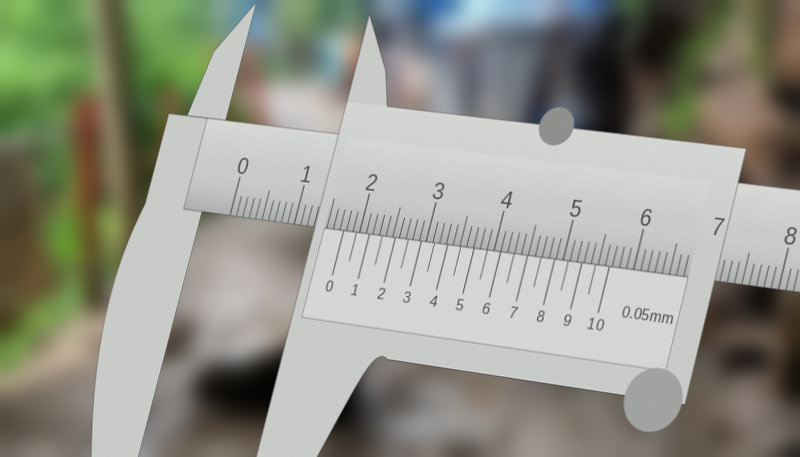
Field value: 17.6 mm
